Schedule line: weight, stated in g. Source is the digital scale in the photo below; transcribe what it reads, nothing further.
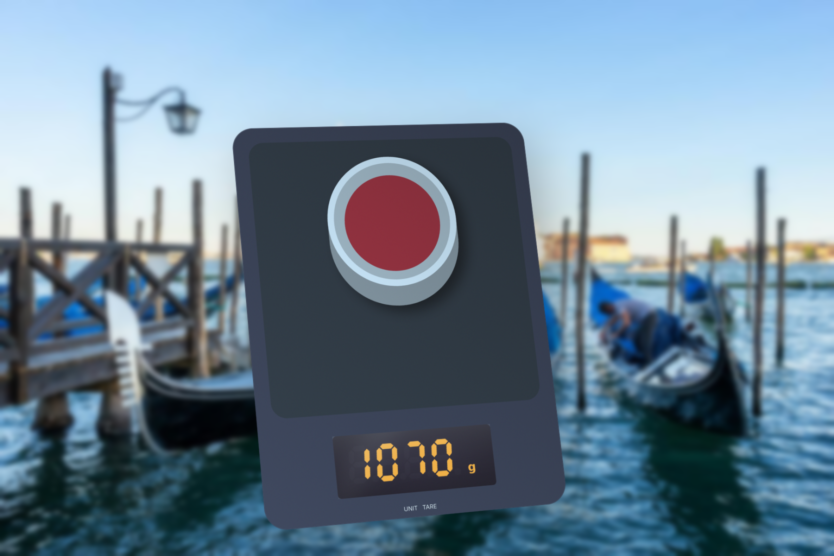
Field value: 1070 g
